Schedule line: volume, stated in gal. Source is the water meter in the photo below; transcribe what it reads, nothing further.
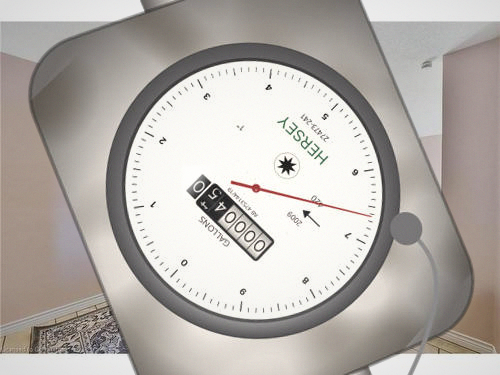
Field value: 446.6 gal
